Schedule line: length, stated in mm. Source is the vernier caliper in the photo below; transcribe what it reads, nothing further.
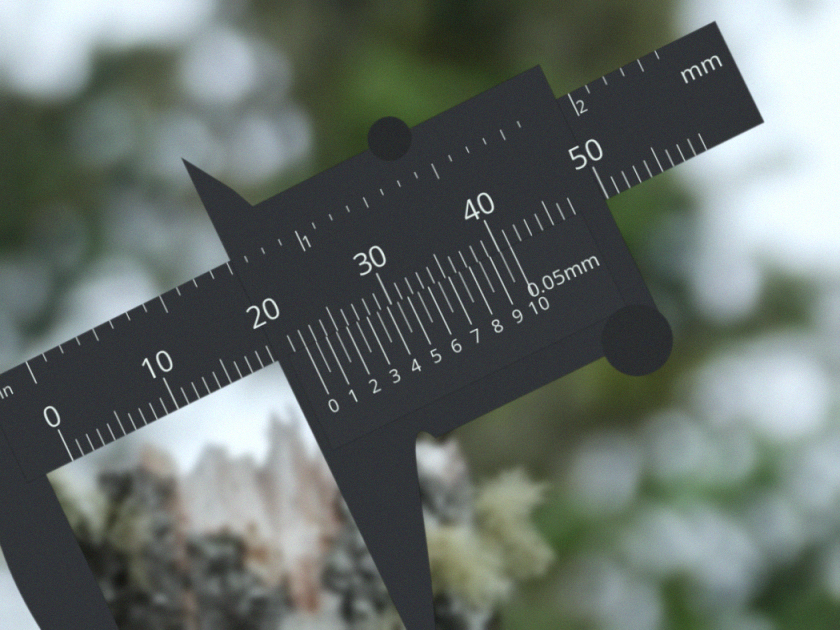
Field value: 22.0 mm
